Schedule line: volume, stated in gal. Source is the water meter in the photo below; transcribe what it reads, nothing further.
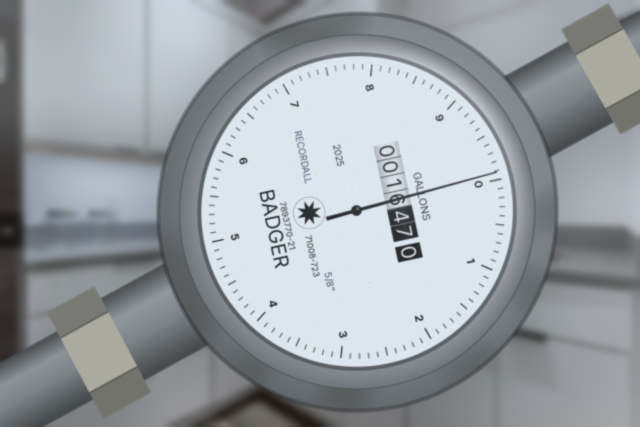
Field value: 16469.9 gal
